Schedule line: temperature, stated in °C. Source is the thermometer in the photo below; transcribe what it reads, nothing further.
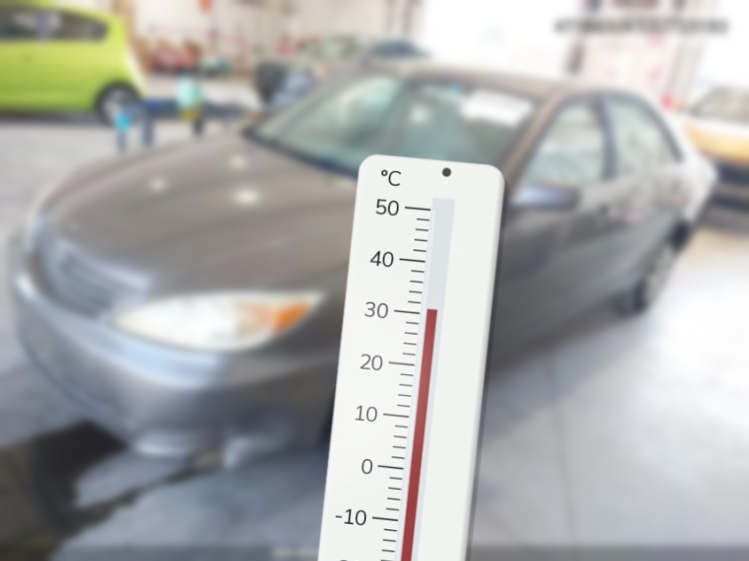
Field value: 31 °C
